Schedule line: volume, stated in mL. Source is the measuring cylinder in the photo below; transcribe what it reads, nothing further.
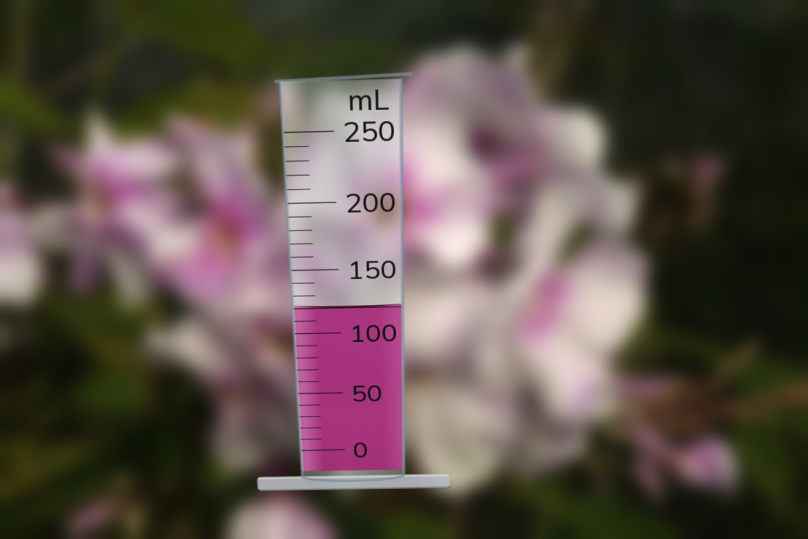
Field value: 120 mL
